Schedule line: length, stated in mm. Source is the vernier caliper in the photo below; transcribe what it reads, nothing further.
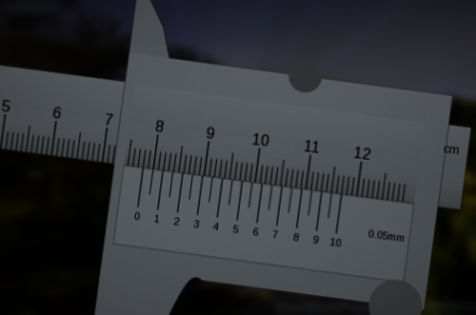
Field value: 78.0 mm
